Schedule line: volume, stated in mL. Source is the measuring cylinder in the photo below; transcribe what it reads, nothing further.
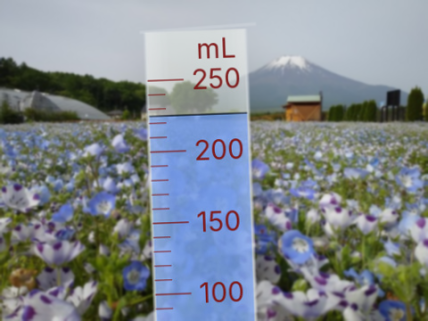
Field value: 225 mL
